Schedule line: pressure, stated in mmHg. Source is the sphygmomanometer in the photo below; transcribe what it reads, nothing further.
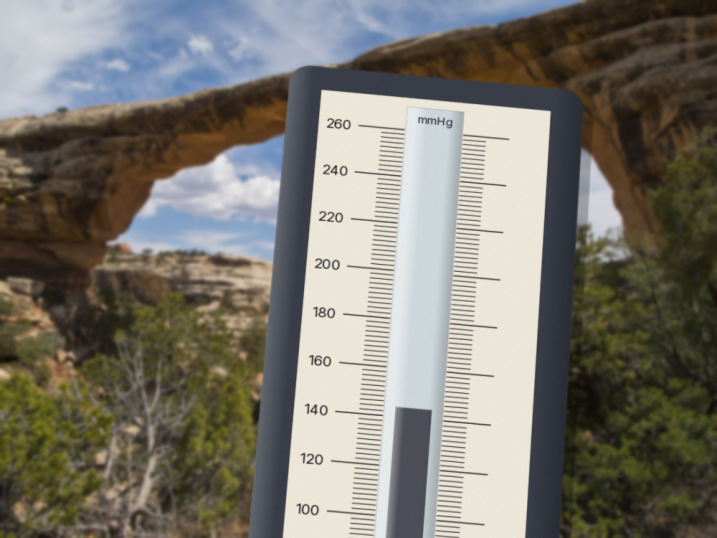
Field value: 144 mmHg
